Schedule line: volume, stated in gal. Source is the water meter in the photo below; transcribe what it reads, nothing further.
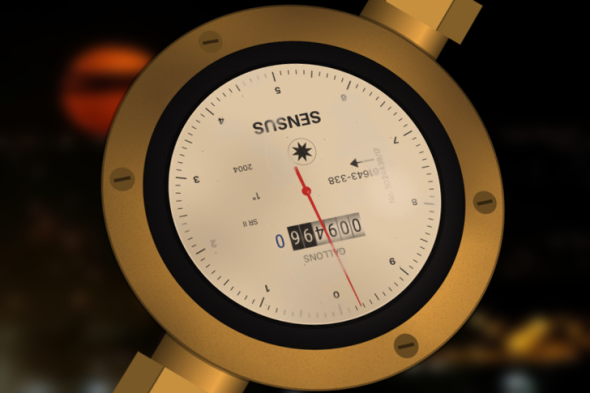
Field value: 94959.7 gal
